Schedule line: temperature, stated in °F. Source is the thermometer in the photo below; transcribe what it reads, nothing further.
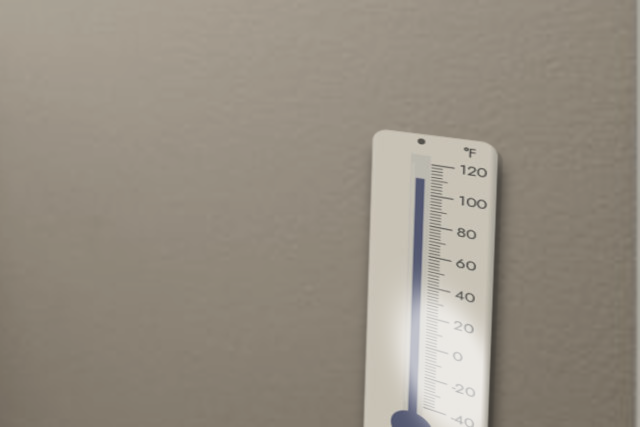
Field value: 110 °F
